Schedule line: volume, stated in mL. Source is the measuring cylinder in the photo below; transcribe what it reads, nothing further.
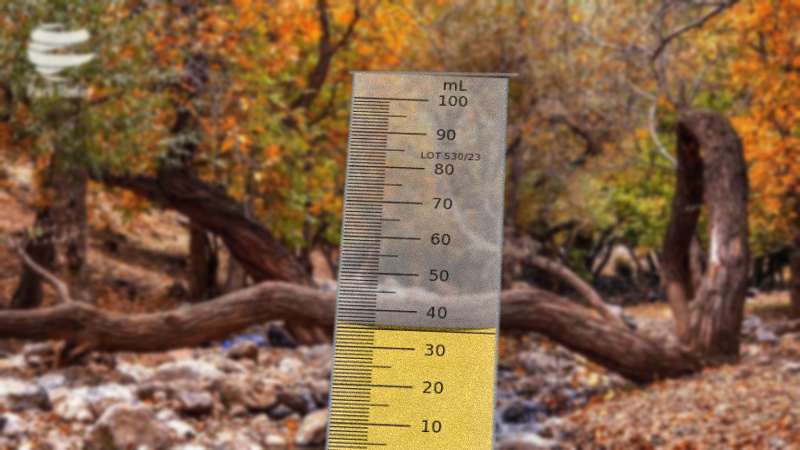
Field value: 35 mL
